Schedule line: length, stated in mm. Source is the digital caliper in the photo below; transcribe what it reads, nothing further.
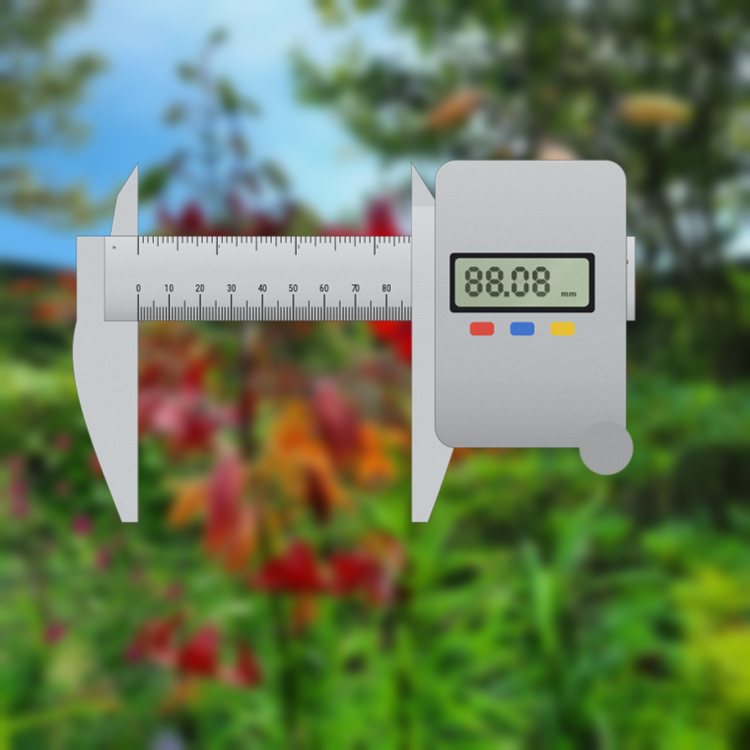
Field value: 88.08 mm
